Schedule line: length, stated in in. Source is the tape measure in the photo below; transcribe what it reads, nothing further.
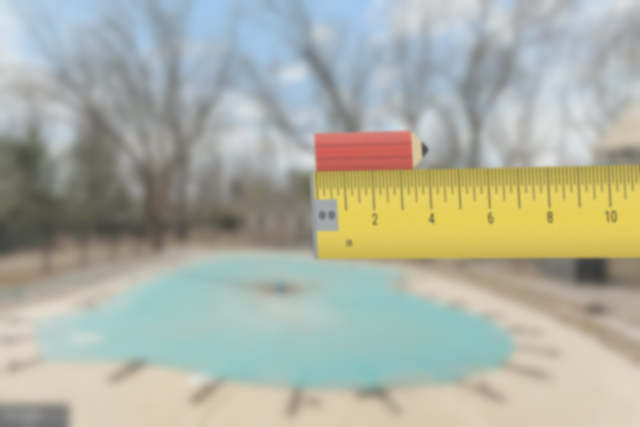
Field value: 4 in
